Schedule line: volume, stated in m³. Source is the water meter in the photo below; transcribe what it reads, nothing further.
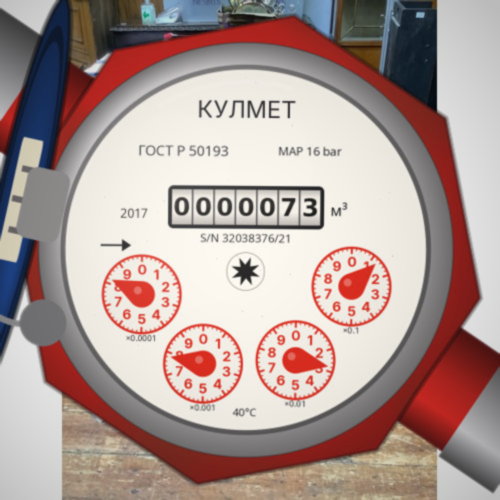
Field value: 73.1278 m³
